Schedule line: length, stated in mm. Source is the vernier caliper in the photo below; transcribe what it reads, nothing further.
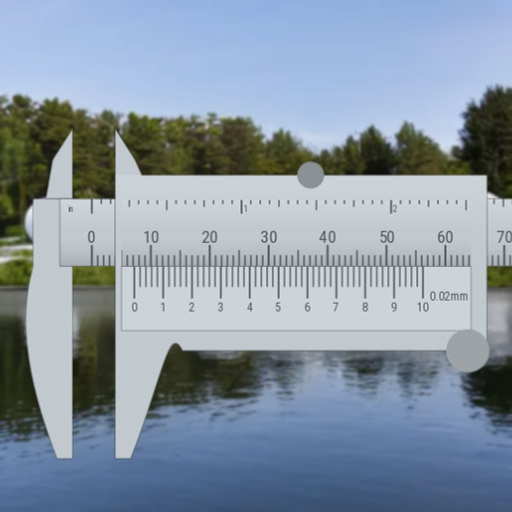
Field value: 7.2 mm
